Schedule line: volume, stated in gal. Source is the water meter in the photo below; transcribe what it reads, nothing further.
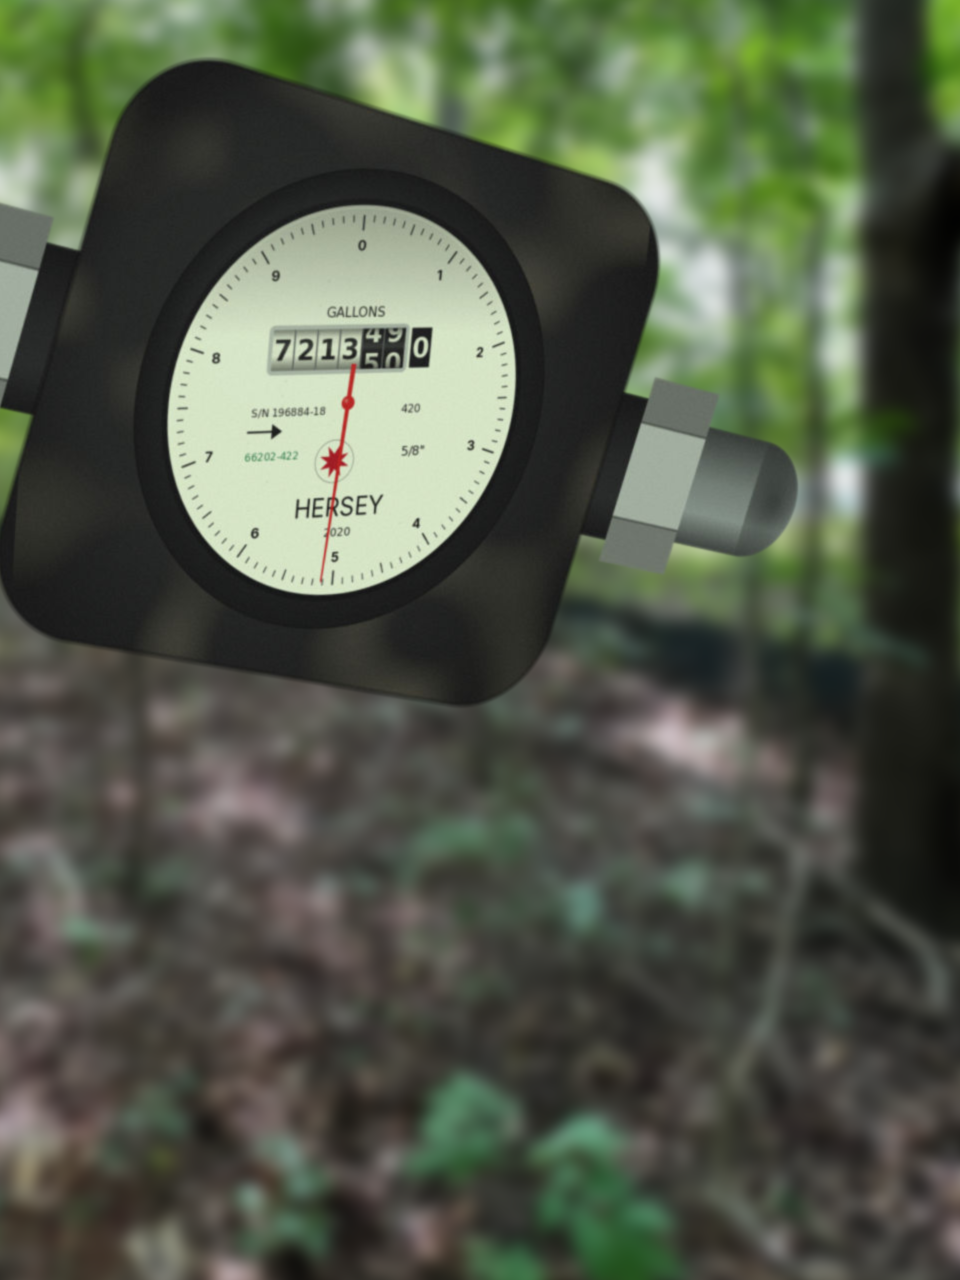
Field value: 7213495.1 gal
